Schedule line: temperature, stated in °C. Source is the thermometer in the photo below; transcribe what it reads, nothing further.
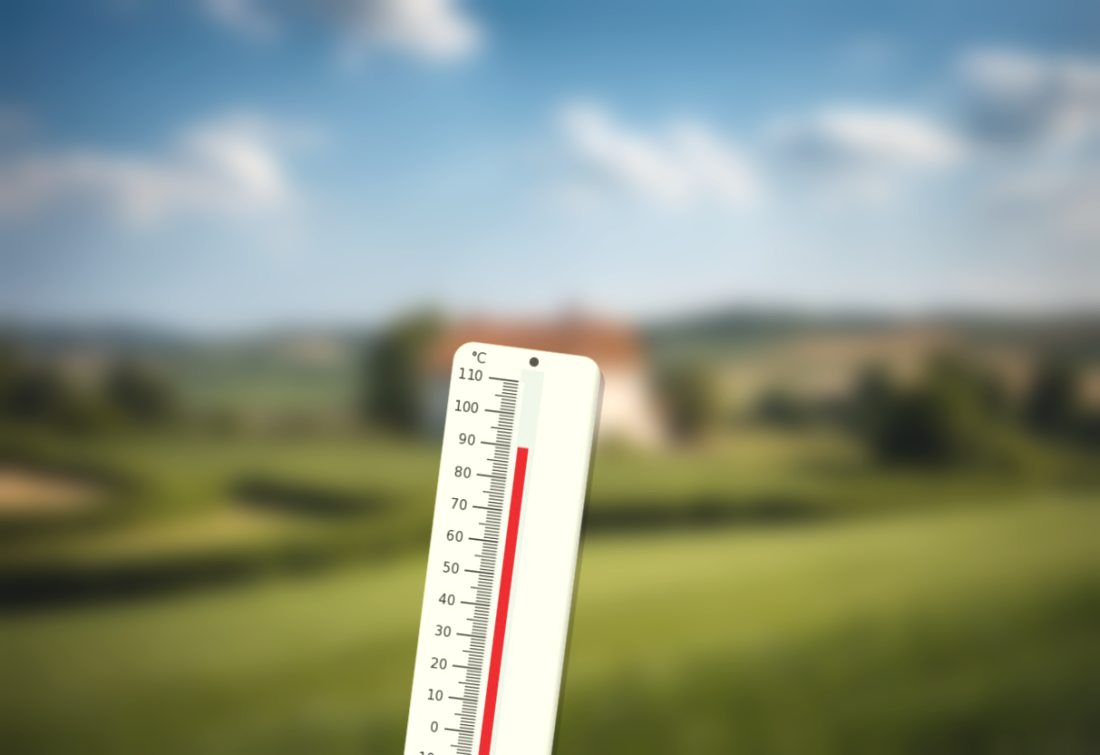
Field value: 90 °C
